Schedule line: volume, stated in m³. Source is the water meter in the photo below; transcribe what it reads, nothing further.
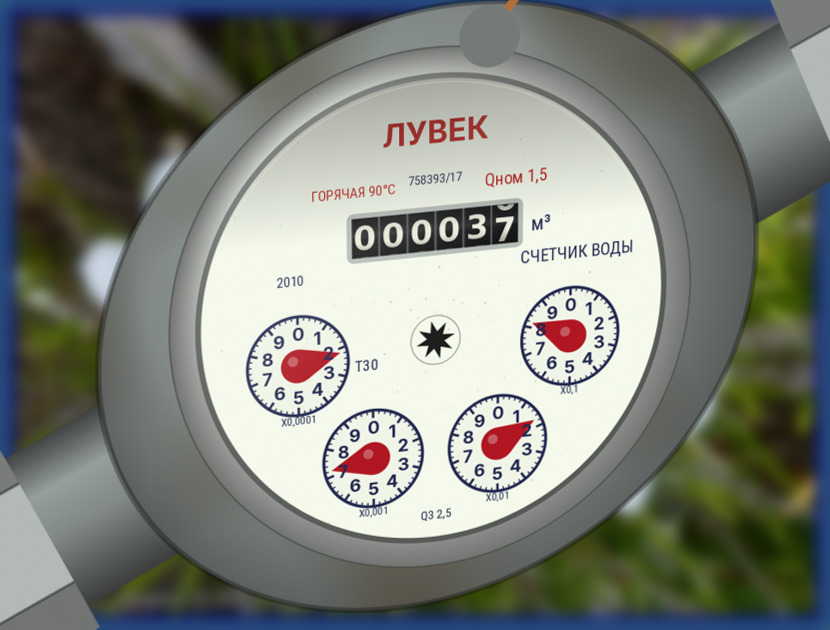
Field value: 36.8172 m³
